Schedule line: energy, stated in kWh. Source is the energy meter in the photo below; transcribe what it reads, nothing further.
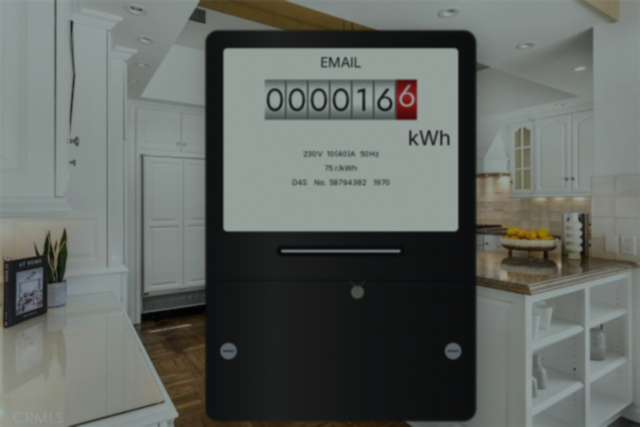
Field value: 16.6 kWh
